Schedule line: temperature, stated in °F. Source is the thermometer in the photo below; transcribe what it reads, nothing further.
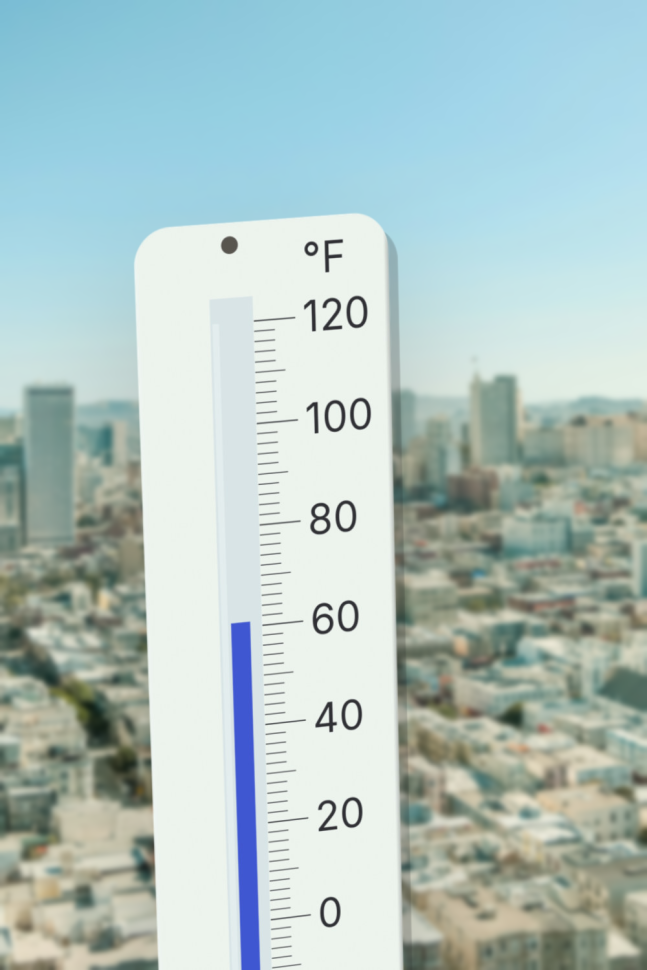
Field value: 61 °F
